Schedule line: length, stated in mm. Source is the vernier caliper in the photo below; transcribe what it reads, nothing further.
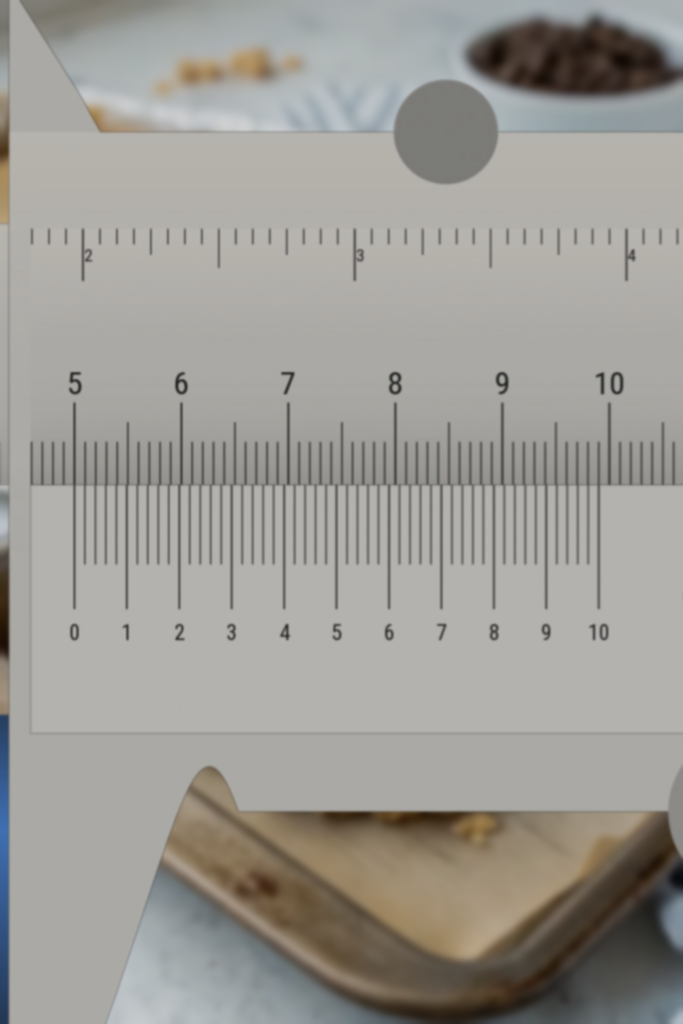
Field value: 50.0 mm
